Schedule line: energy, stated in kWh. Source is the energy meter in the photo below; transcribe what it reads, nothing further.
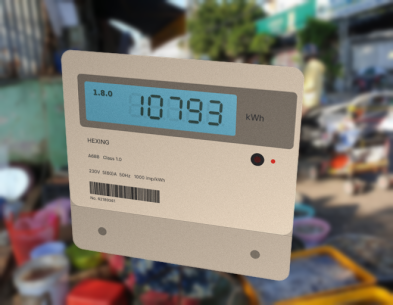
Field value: 10793 kWh
